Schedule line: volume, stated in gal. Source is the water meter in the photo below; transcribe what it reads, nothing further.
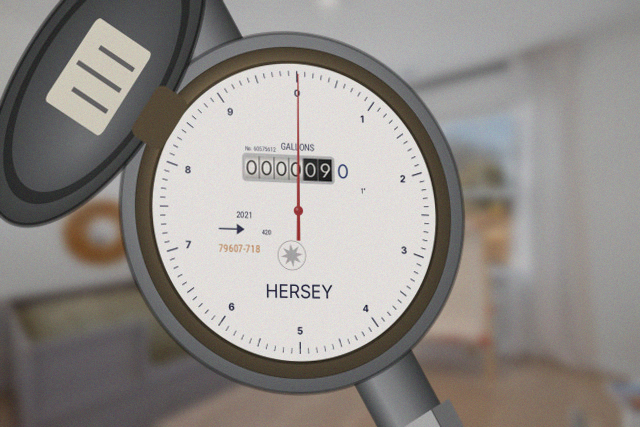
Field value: 90.0 gal
